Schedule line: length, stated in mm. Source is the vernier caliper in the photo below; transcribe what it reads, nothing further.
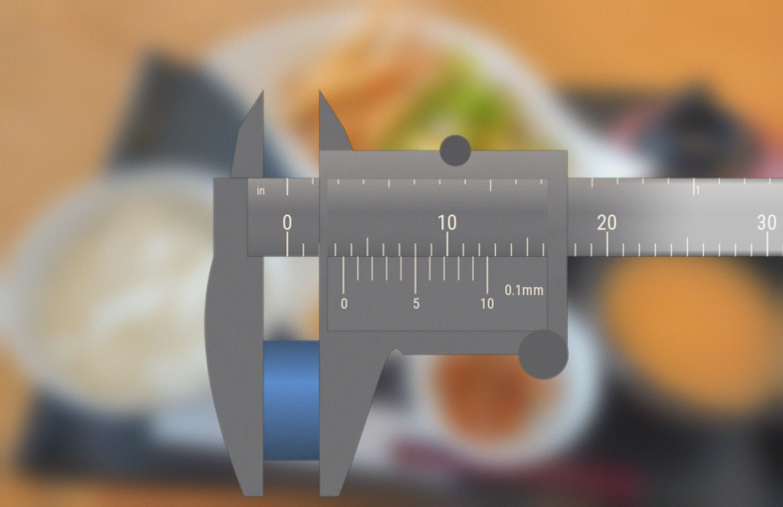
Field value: 3.5 mm
